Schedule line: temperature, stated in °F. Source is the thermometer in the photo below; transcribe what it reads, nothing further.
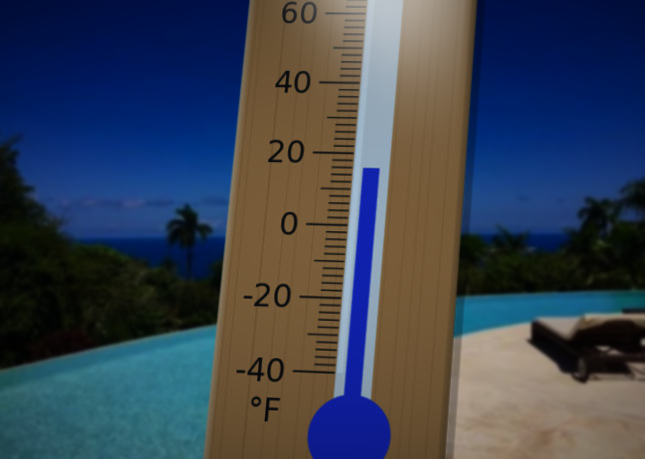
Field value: 16 °F
